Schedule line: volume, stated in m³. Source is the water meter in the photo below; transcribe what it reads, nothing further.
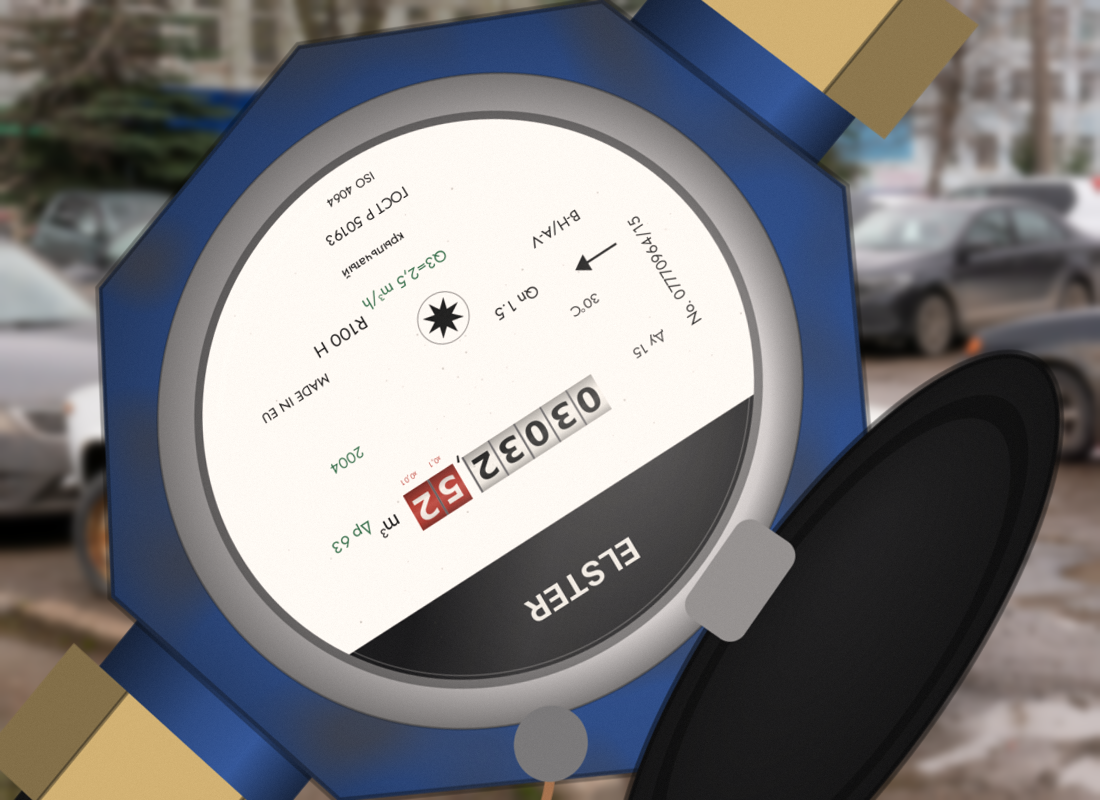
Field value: 3032.52 m³
